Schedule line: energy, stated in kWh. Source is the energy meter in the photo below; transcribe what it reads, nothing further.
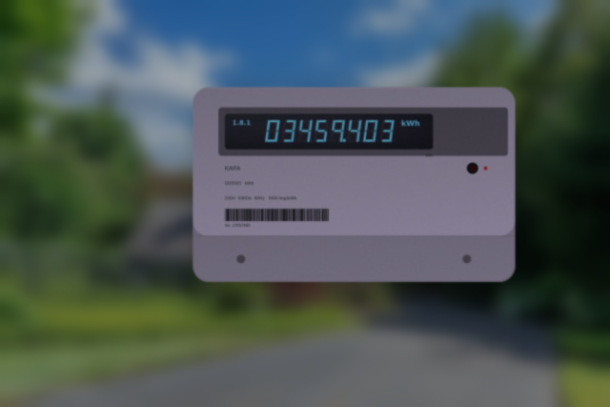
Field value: 3459.403 kWh
